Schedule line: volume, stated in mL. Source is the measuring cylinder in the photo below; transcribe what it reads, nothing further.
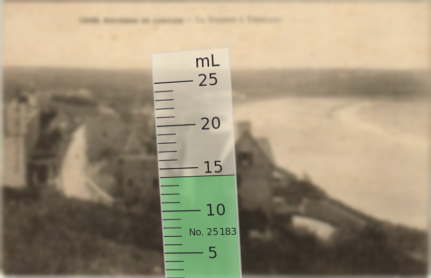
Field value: 14 mL
